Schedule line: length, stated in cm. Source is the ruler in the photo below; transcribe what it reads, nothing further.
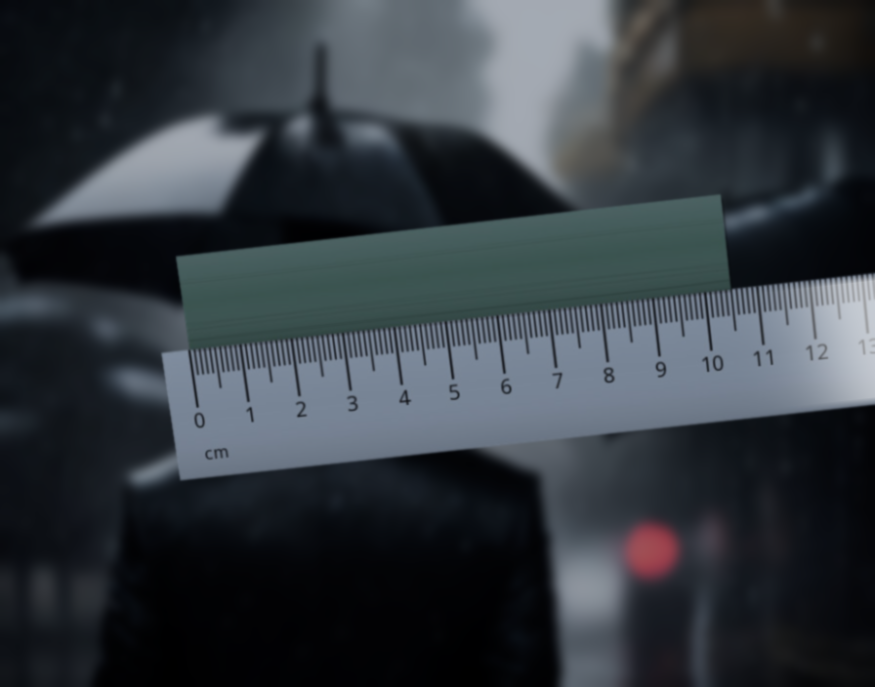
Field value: 10.5 cm
